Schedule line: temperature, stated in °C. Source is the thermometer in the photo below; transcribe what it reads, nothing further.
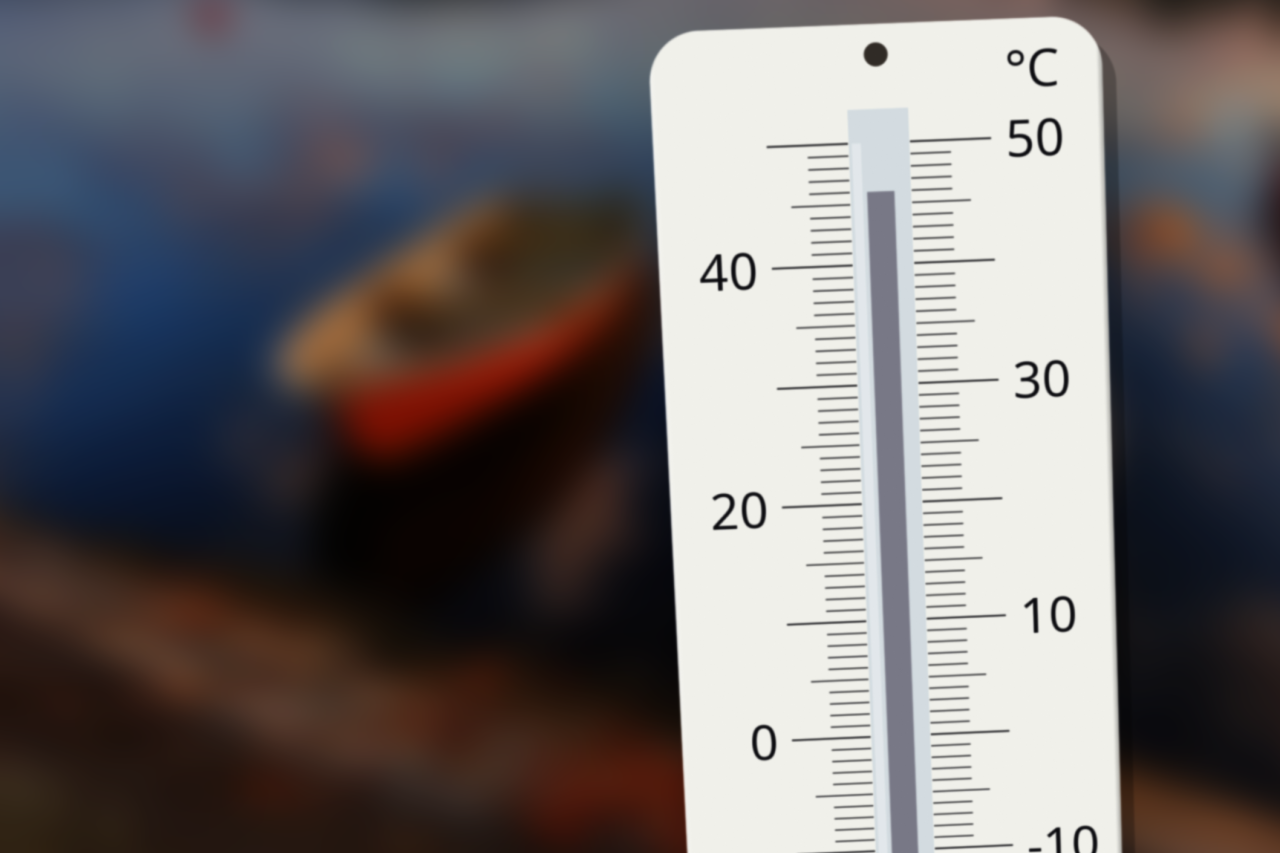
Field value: 46 °C
